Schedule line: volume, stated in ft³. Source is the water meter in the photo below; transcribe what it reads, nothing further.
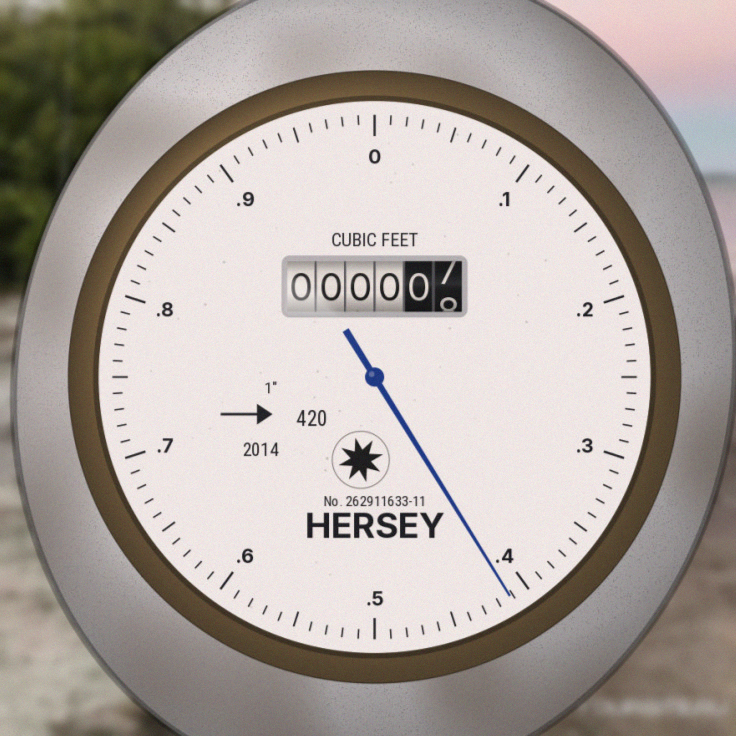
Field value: 7.41 ft³
